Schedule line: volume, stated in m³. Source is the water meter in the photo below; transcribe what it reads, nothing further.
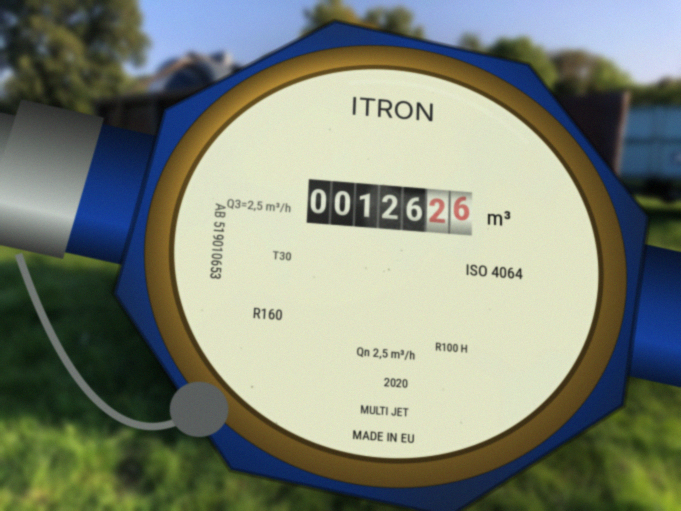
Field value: 126.26 m³
